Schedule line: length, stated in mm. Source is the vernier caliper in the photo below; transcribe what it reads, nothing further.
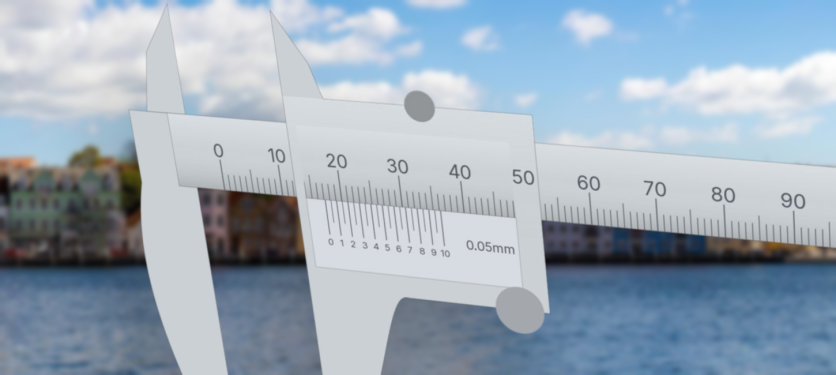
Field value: 17.2 mm
